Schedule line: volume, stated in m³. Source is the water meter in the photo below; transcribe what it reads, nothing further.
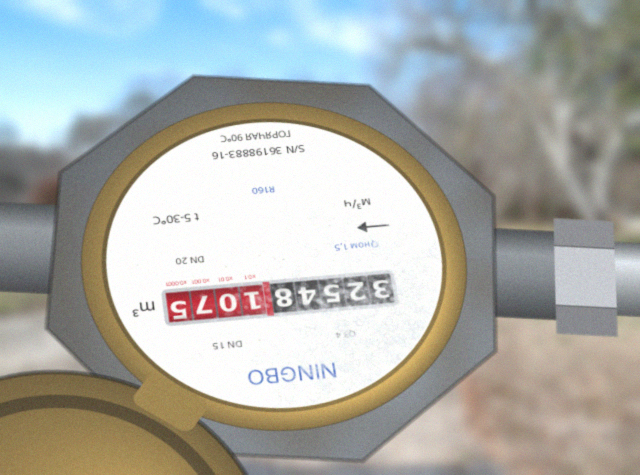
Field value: 32548.1075 m³
